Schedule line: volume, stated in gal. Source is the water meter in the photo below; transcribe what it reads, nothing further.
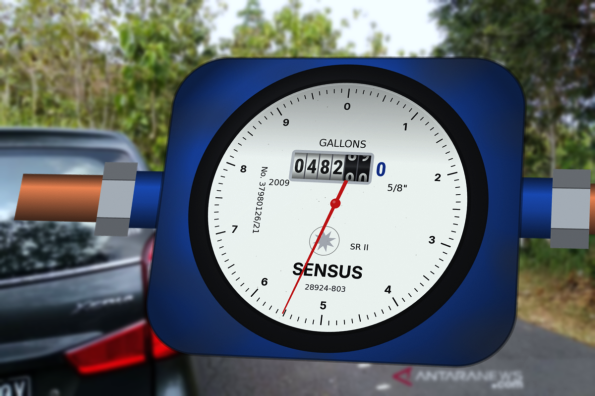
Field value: 482895.5 gal
